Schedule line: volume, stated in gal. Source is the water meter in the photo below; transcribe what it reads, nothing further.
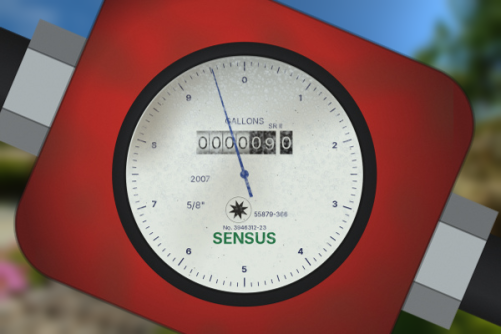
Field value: 89.5 gal
